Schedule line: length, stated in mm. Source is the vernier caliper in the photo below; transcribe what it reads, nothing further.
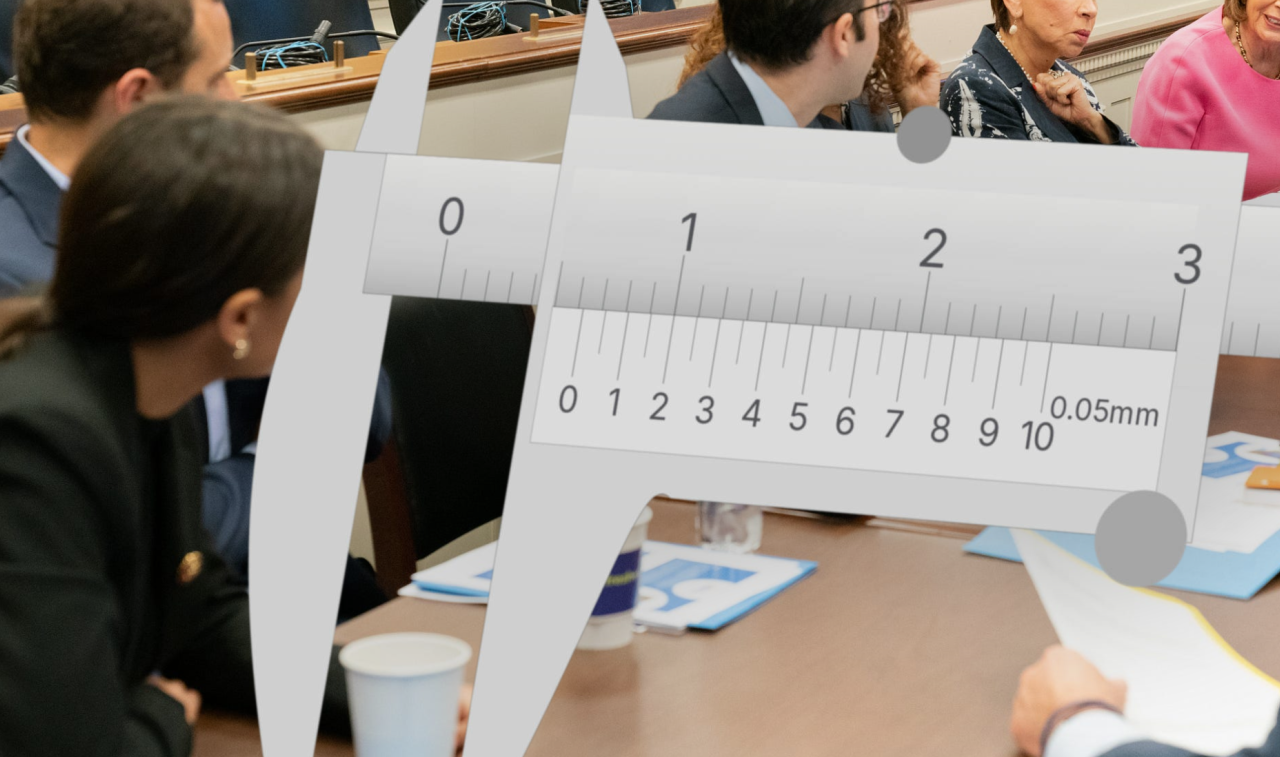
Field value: 6.2 mm
